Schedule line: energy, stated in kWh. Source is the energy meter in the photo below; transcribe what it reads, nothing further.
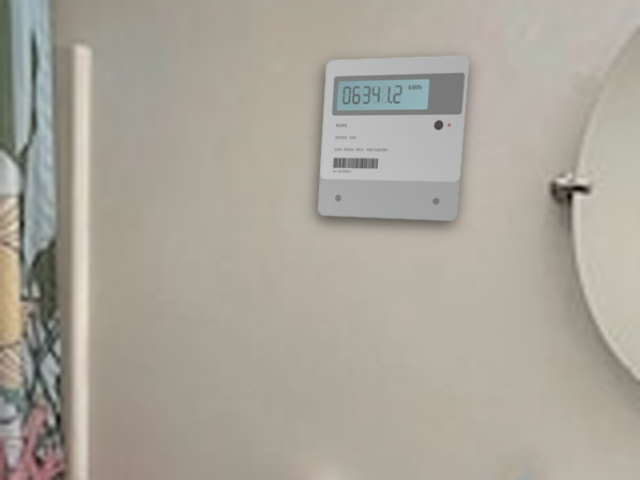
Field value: 6341.2 kWh
